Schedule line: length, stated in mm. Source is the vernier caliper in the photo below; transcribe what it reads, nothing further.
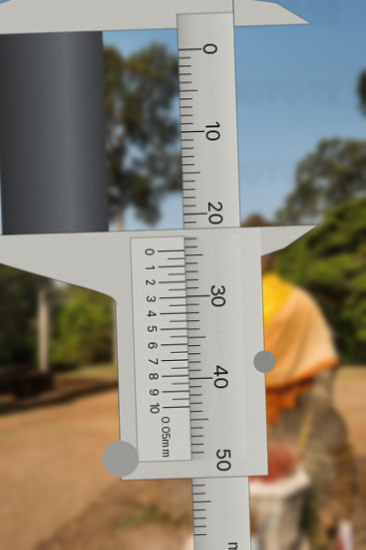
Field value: 24.4 mm
